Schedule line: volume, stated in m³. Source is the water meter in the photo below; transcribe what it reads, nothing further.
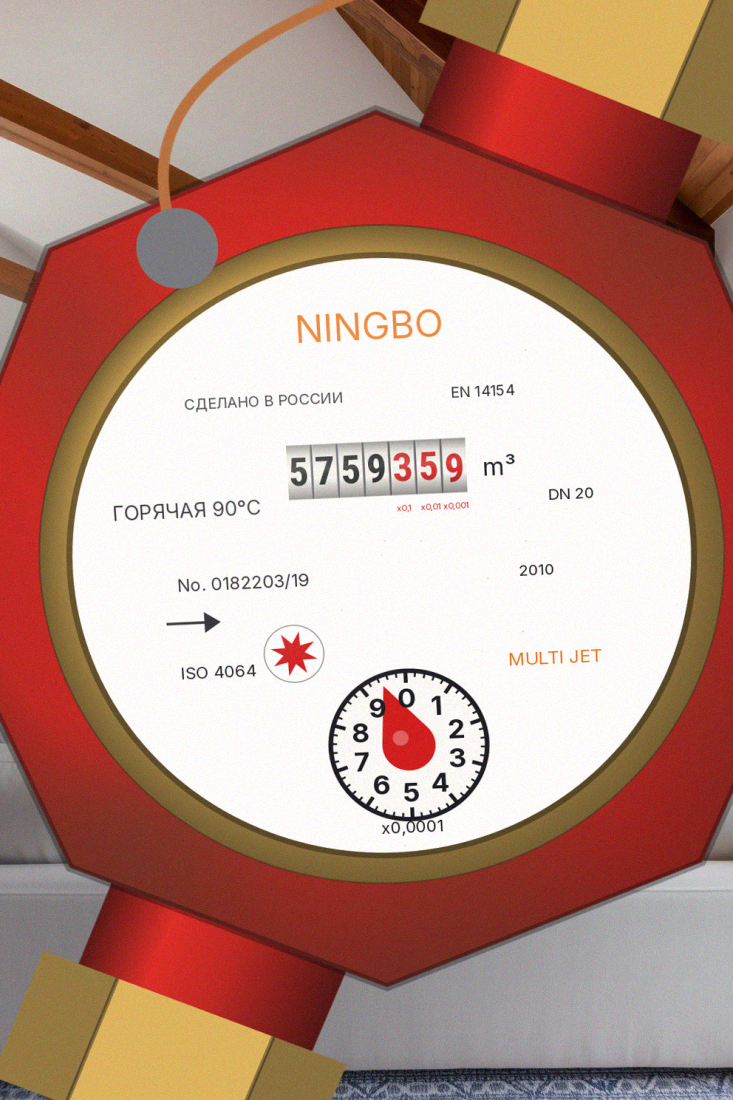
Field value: 5759.3589 m³
